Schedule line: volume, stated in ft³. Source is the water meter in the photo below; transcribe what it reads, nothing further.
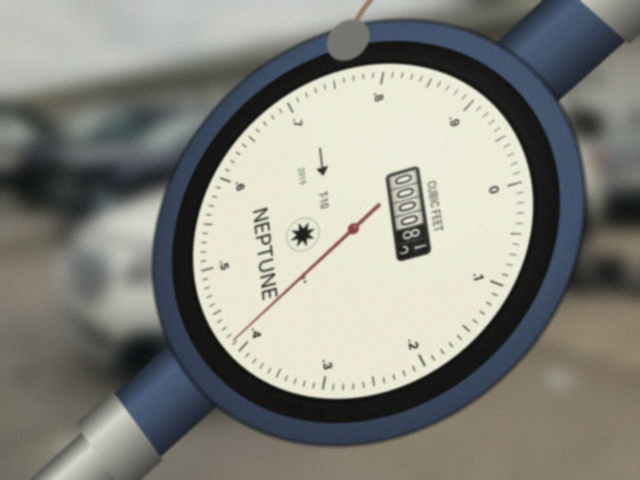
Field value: 81.41 ft³
